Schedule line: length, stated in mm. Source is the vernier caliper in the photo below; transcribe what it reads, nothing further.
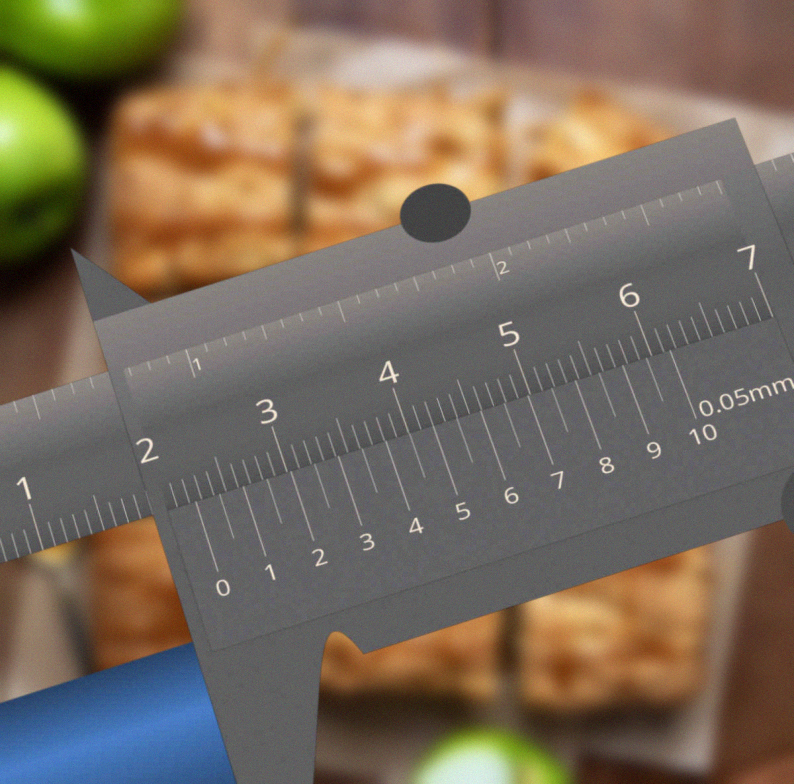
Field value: 22.5 mm
